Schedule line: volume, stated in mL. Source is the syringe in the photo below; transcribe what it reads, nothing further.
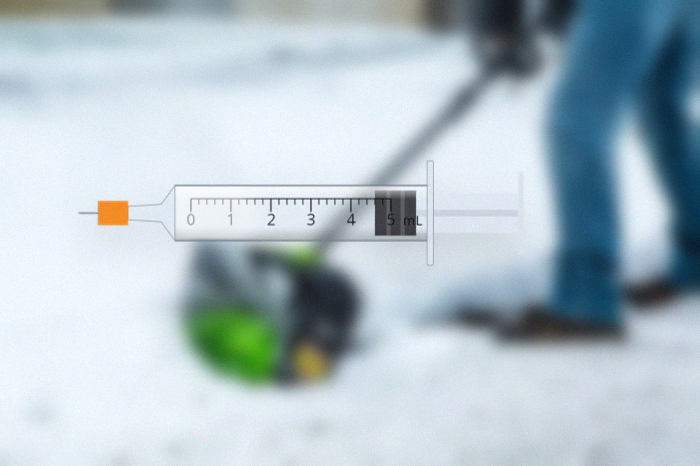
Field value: 4.6 mL
